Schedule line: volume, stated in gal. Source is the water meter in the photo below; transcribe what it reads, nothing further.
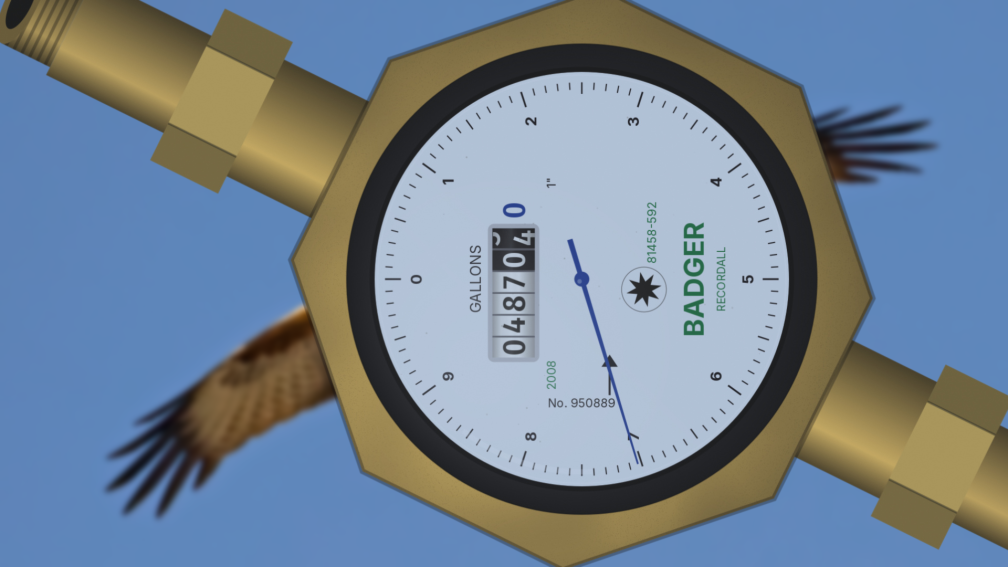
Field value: 487037.0 gal
